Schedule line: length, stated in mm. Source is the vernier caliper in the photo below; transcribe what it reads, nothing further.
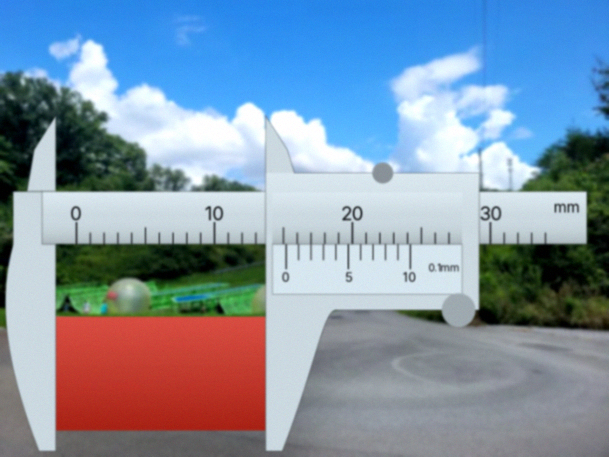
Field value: 15.2 mm
